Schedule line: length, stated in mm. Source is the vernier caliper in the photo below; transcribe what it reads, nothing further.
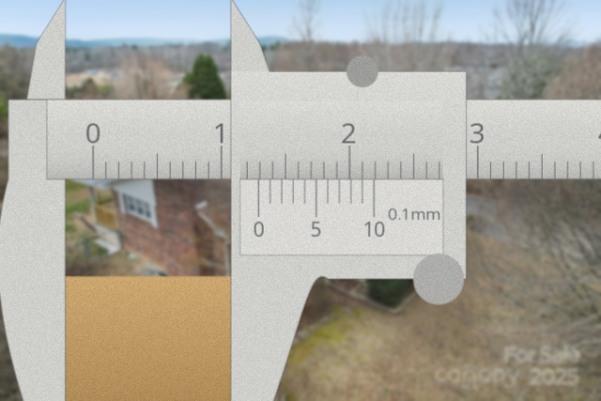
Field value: 12.9 mm
